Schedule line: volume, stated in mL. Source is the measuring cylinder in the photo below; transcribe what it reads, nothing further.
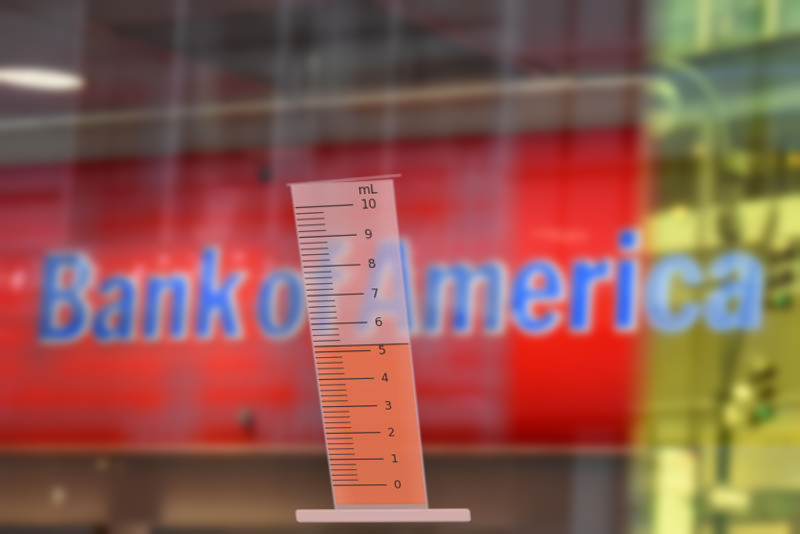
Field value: 5.2 mL
